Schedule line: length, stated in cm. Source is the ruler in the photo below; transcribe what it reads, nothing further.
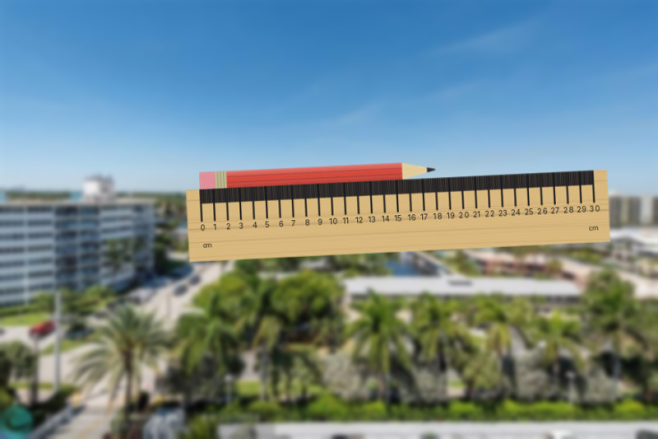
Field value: 18 cm
